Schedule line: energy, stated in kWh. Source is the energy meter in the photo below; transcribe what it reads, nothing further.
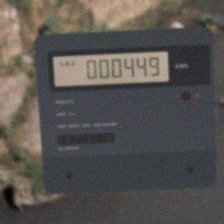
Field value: 449 kWh
